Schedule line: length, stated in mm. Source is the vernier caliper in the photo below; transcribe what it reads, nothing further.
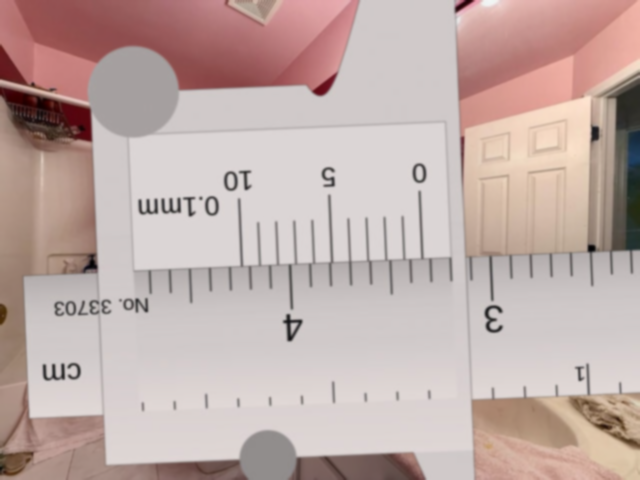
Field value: 33.4 mm
